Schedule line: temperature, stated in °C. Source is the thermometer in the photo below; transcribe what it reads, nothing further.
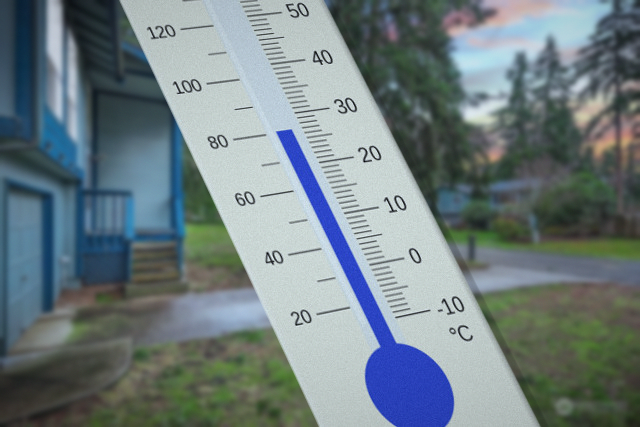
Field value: 27 °C
